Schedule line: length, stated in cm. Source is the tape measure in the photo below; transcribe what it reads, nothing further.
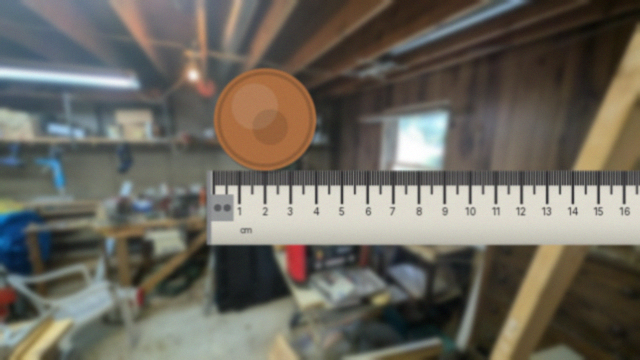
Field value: 4 cm
